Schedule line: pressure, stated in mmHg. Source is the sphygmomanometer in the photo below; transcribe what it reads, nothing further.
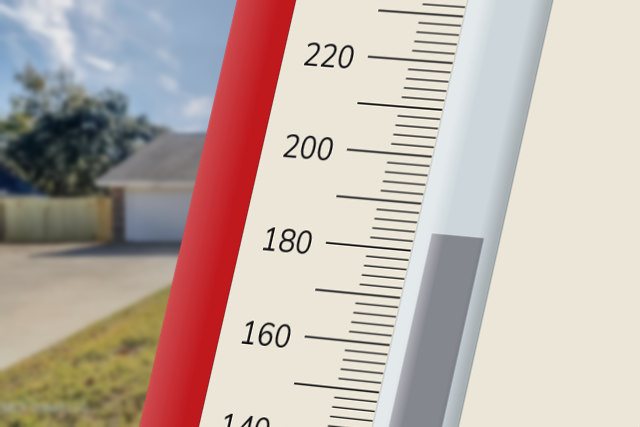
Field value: 184 mmHg
